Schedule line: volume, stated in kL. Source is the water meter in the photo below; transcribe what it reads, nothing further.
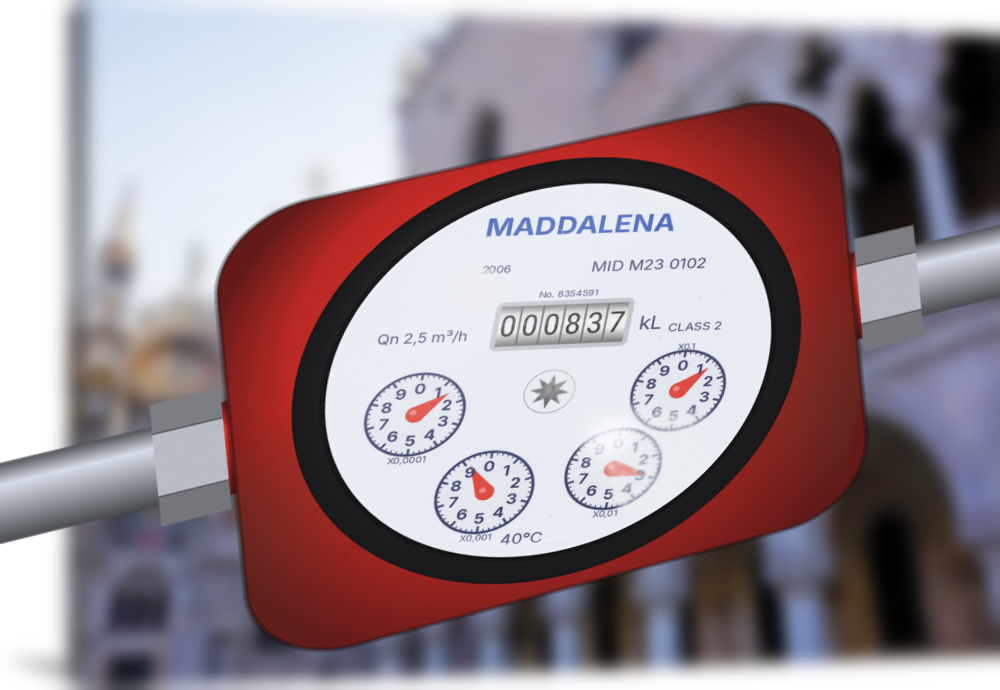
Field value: 837.1291 kL
